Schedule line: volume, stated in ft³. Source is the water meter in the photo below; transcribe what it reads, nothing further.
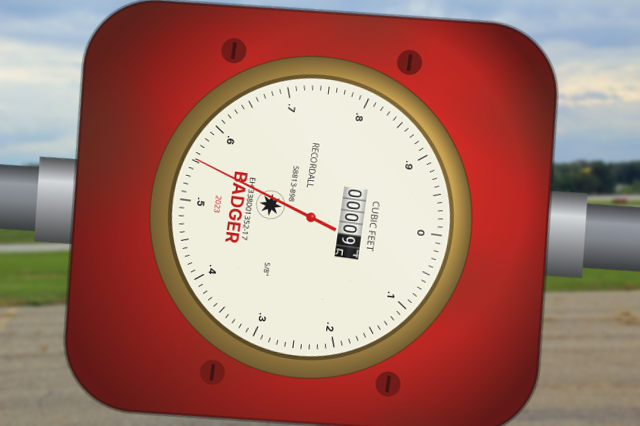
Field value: 94.55 ft³
